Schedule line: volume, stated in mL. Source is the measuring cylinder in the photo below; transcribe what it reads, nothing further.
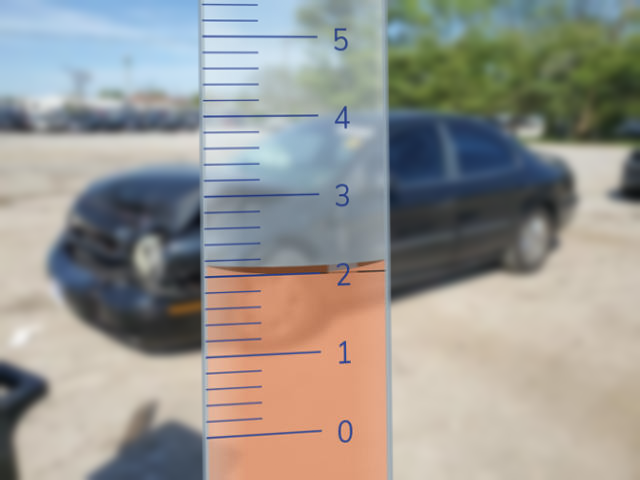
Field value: 2 mL
